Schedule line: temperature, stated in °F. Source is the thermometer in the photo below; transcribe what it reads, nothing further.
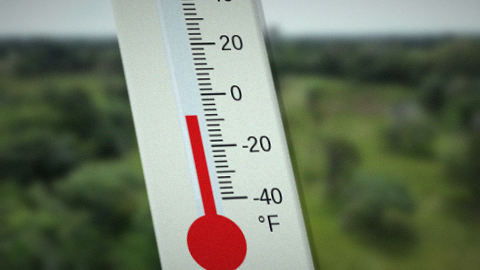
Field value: -8 °F
